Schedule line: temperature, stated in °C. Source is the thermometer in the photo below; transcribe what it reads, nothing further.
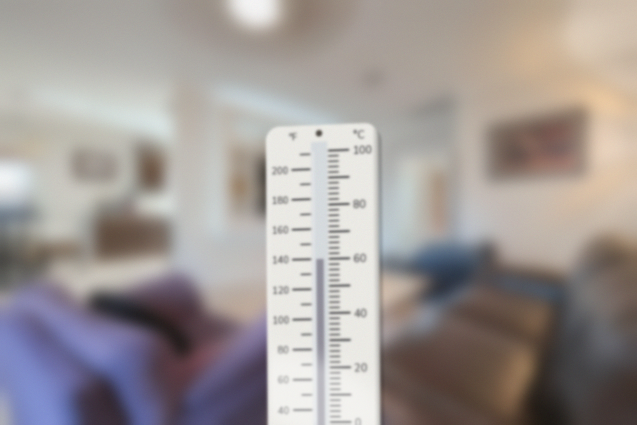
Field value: 60 °C
